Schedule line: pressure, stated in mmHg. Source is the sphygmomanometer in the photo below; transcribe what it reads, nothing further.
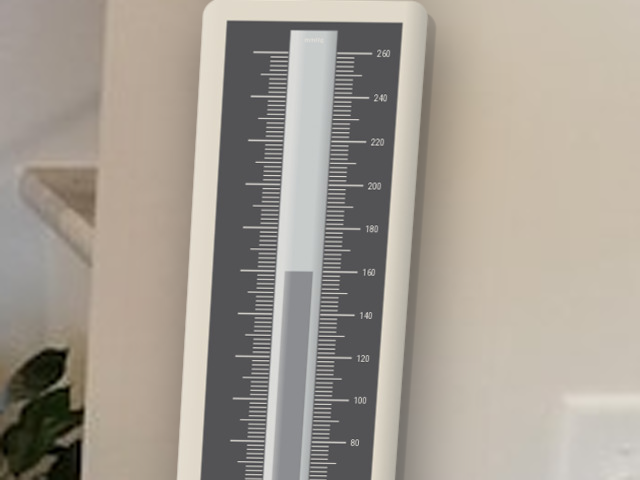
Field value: 160 mmHg
